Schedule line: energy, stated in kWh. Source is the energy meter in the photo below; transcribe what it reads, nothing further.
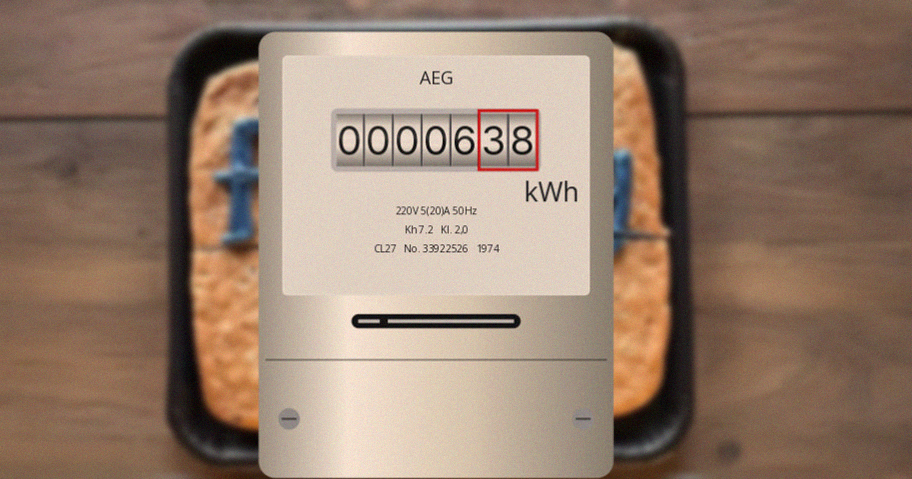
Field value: 6.38 kWh
